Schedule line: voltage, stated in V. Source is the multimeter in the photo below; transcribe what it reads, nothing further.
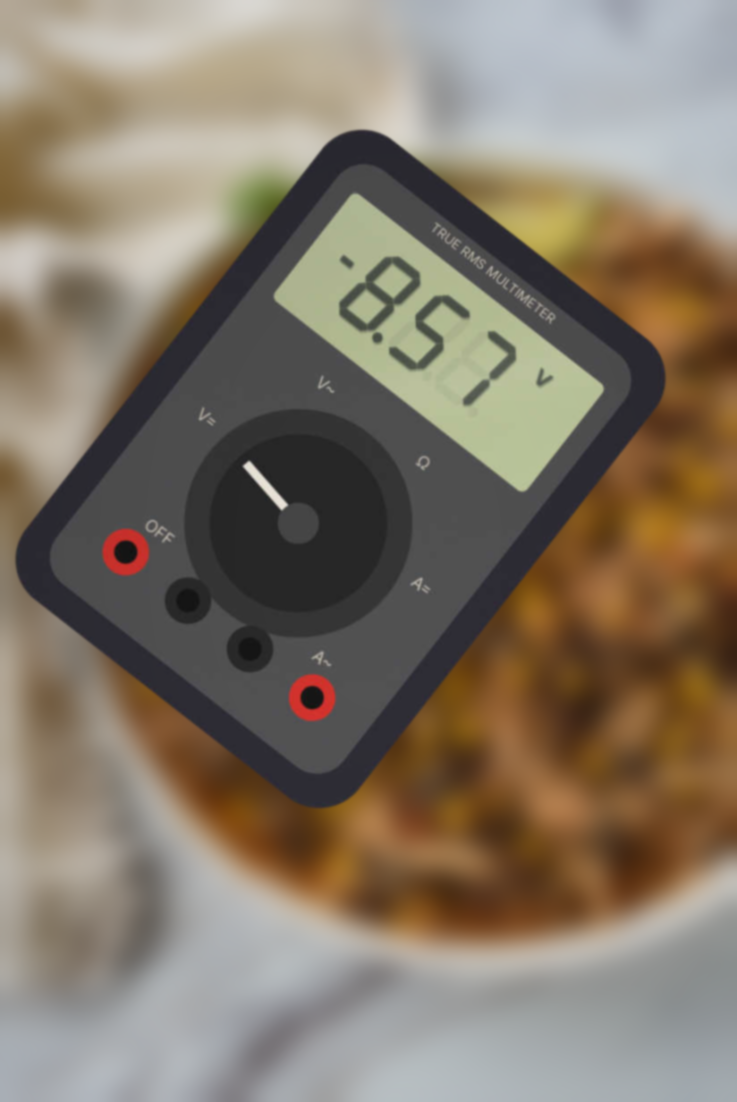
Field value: -8.57 V
